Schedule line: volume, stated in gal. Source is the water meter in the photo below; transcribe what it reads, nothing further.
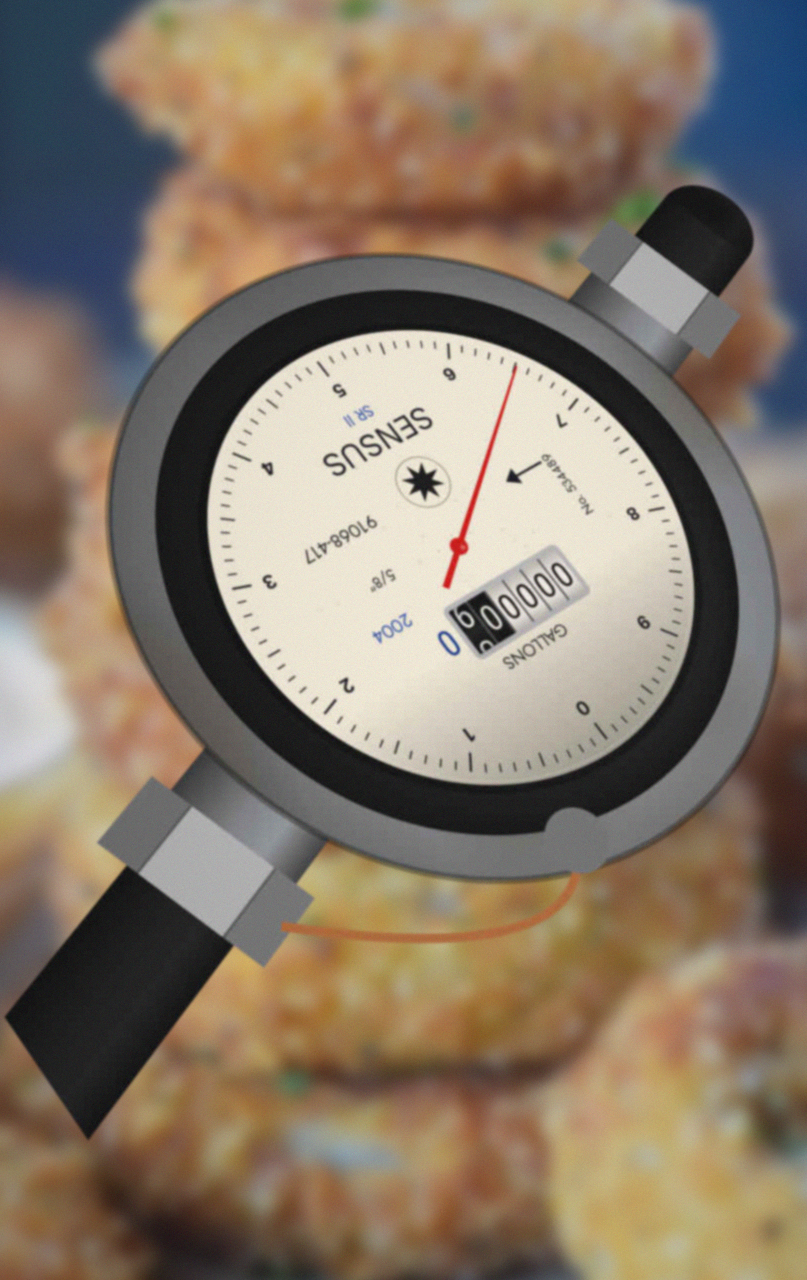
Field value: 86.5 gal
